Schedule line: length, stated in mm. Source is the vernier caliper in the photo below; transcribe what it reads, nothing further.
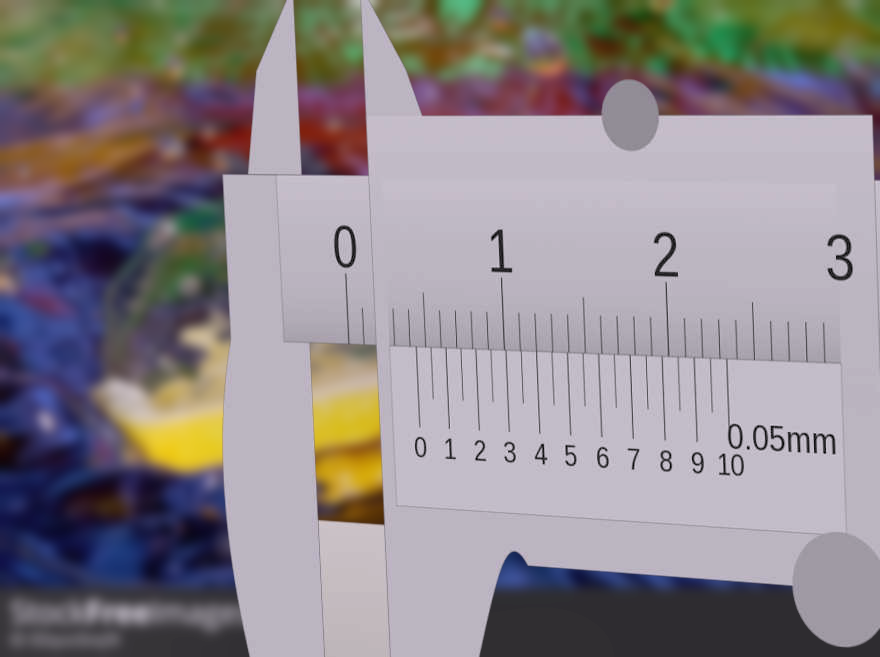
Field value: 4.4 mm
